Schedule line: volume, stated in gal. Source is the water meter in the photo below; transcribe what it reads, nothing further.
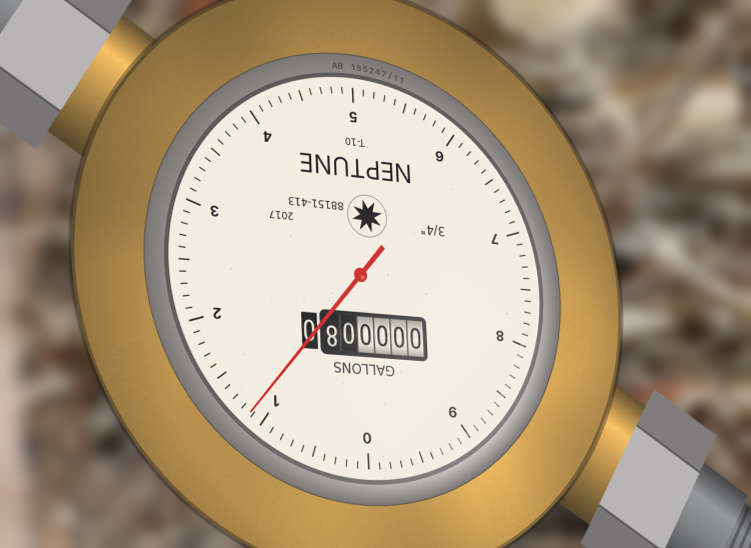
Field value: 81.1 gal
